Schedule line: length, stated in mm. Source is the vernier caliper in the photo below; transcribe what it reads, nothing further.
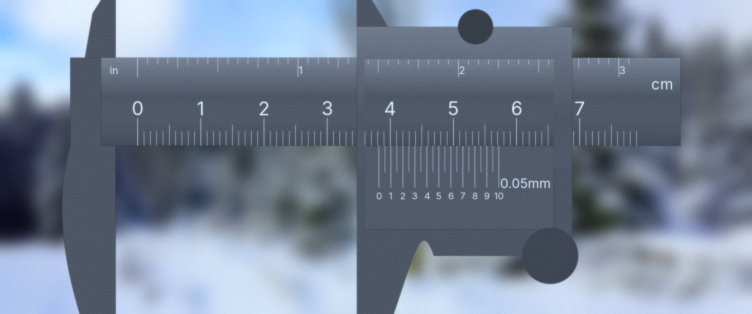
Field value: 38.2 mm
